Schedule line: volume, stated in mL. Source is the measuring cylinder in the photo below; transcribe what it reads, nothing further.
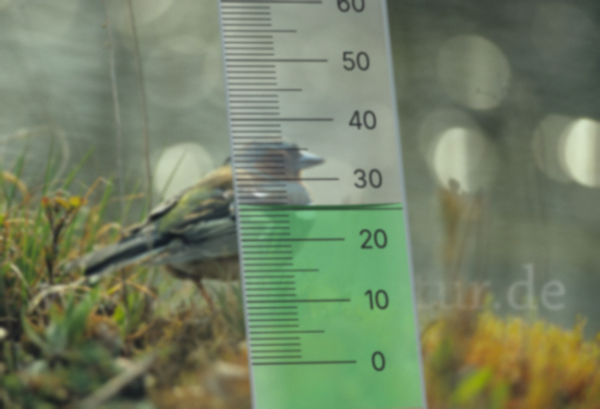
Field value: 25 mL
